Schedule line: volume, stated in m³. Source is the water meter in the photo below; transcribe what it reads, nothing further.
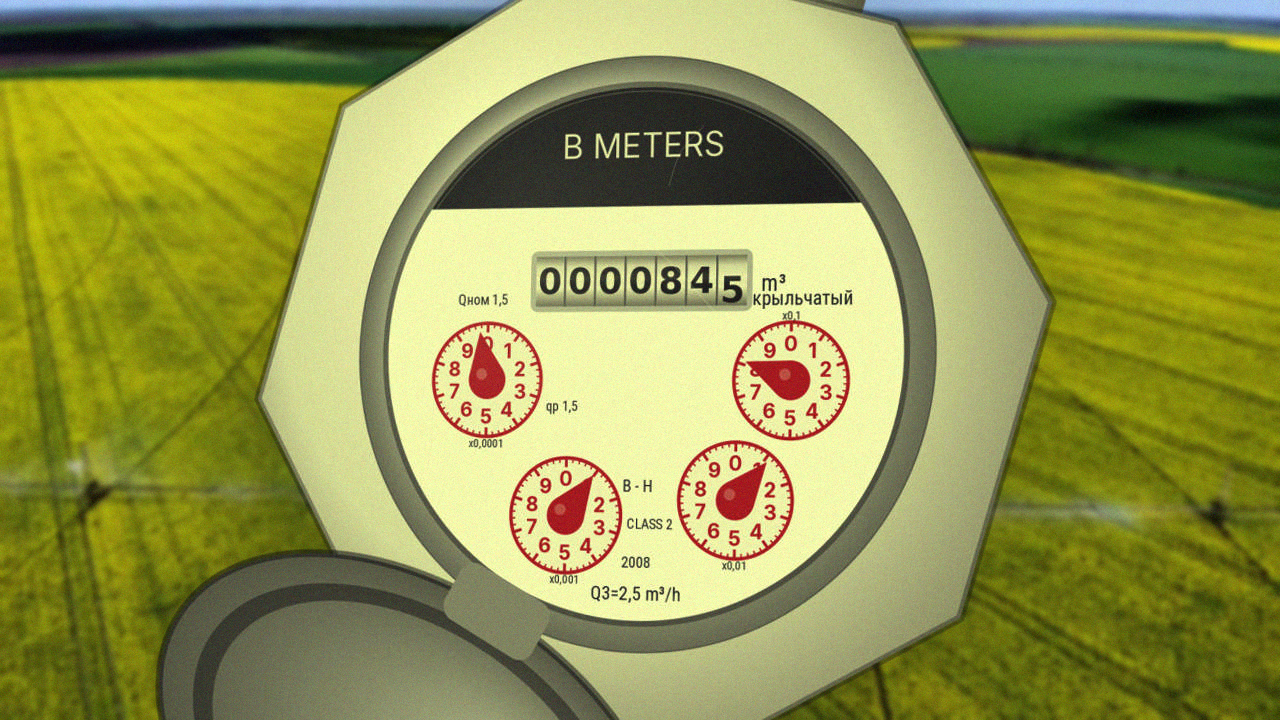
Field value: 844.8109 m³
